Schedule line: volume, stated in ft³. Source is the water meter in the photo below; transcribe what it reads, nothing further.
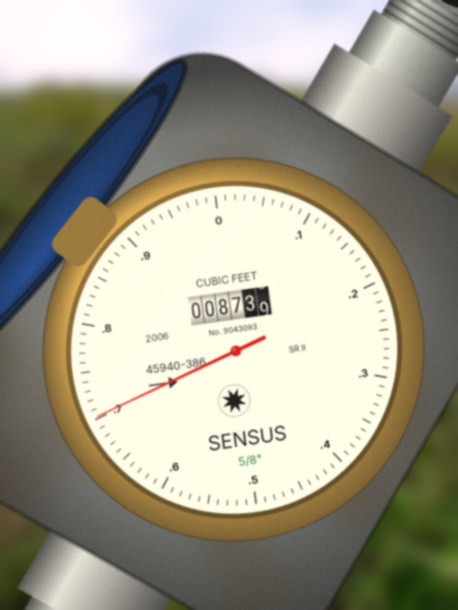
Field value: 8738.70 ft³
